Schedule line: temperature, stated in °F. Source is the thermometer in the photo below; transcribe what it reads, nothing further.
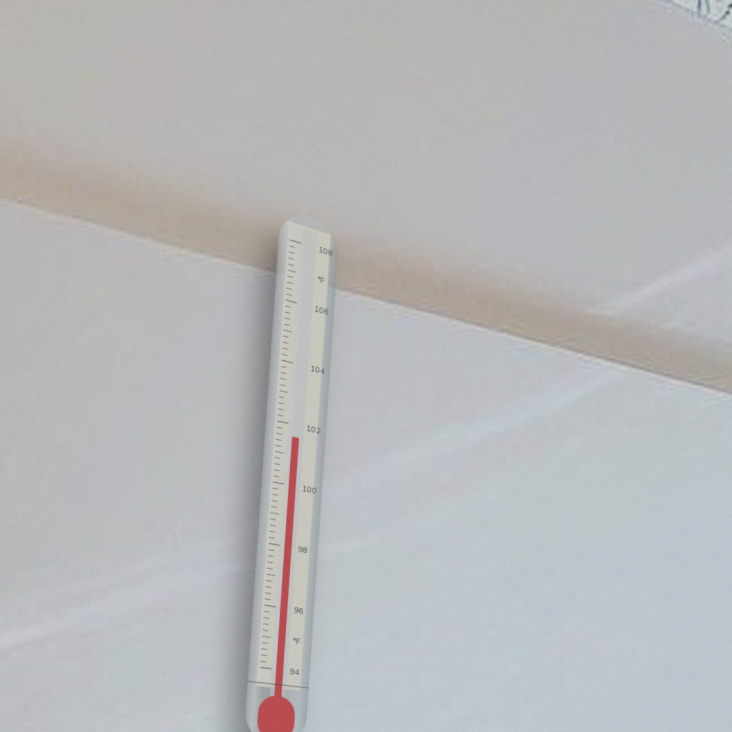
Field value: 101.6 °F
